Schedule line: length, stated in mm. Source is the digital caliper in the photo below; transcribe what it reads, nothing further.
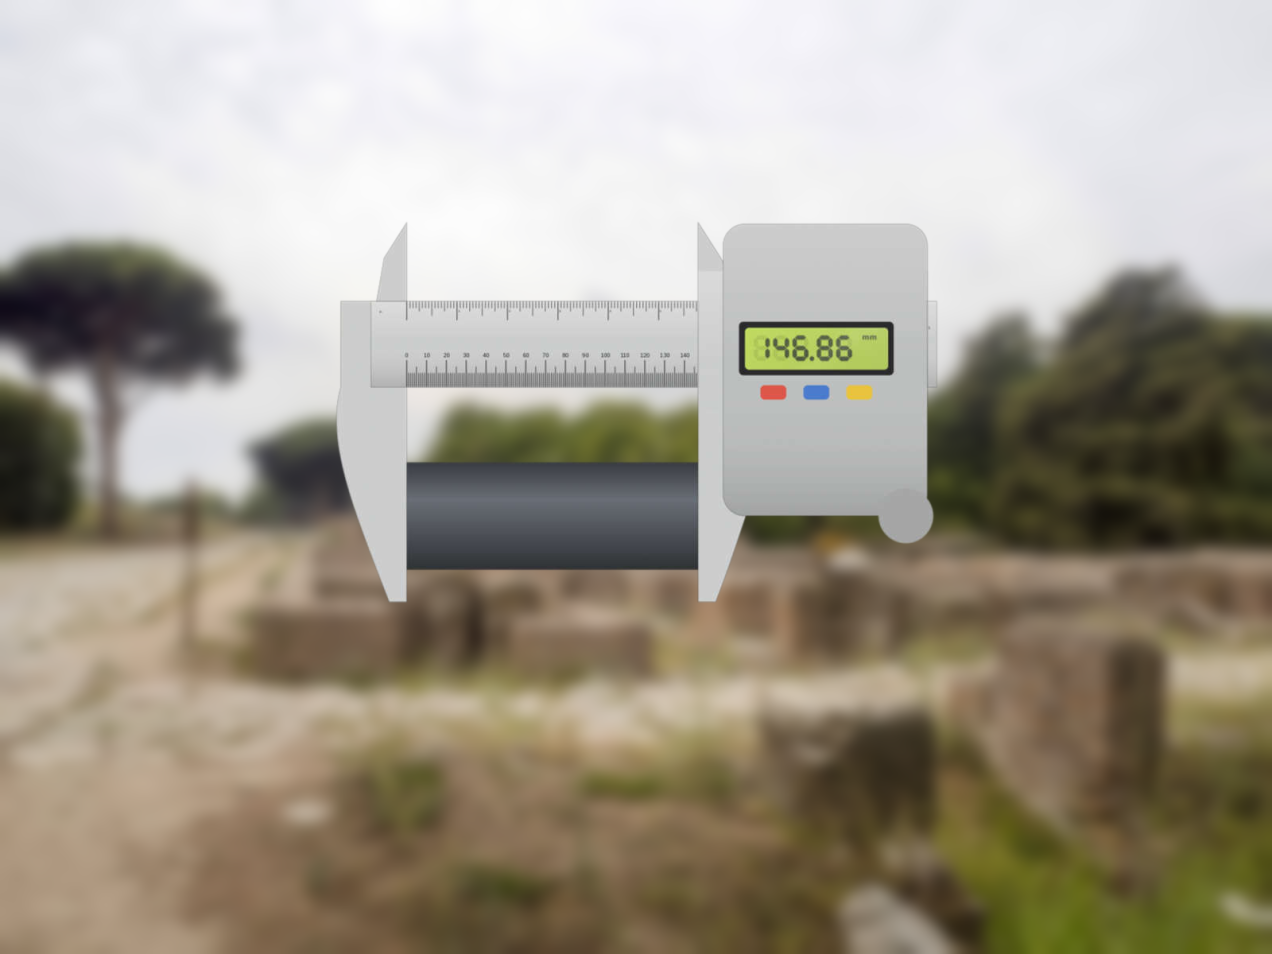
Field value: 146.86 mm
